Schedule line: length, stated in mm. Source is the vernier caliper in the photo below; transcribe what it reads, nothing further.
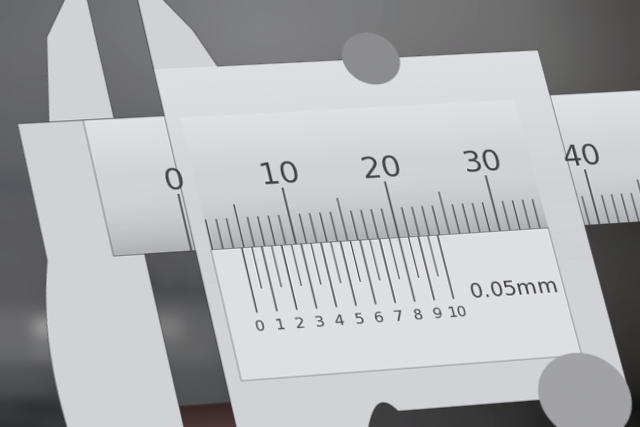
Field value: 4.8 mm
